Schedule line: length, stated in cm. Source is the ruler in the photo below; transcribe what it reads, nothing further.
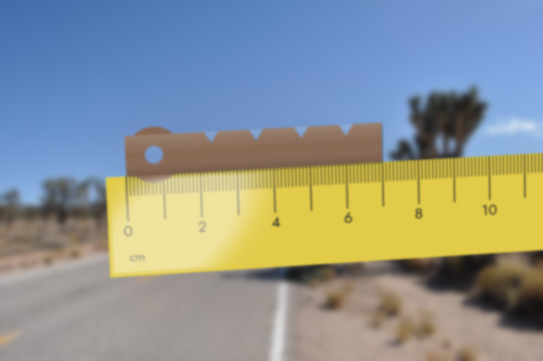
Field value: 7 cm
